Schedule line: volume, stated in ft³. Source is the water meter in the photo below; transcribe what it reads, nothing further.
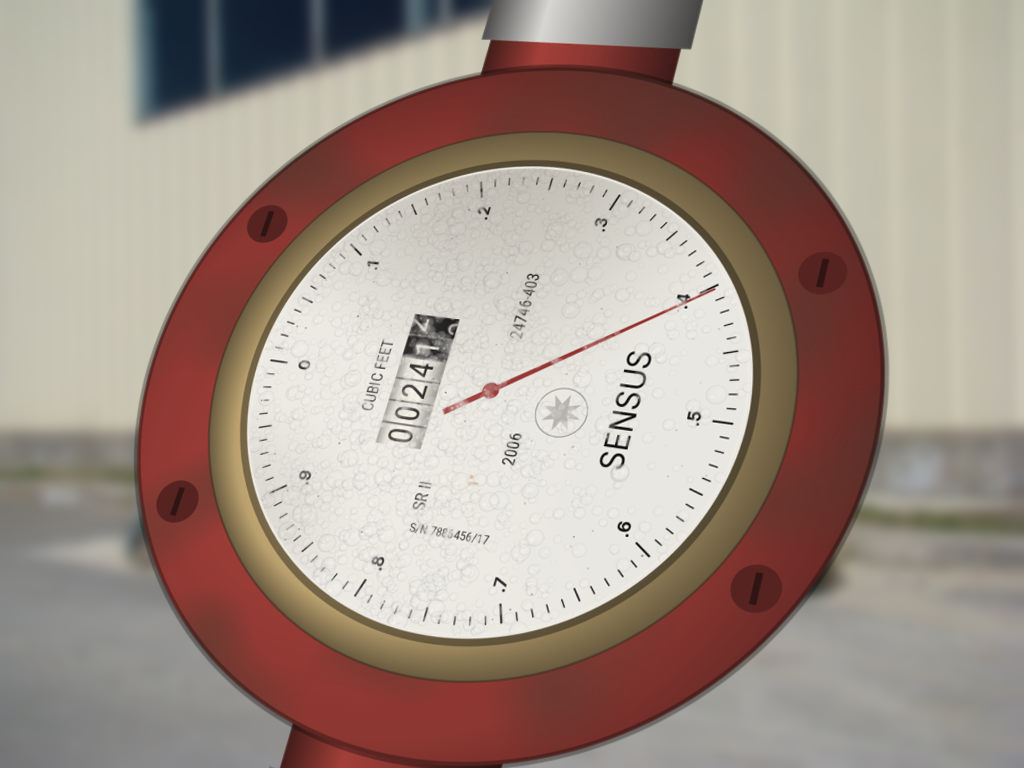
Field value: 2412.40 ft³
